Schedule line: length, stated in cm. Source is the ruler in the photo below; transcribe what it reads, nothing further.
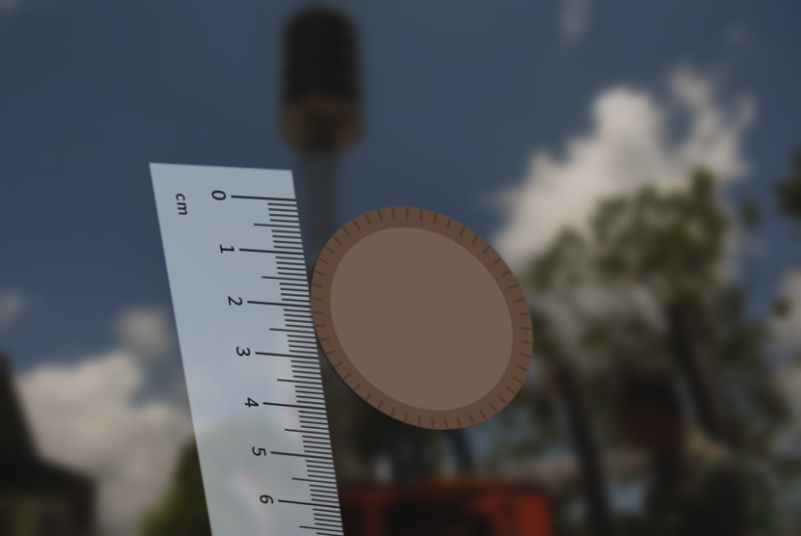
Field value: 4.2 cm
